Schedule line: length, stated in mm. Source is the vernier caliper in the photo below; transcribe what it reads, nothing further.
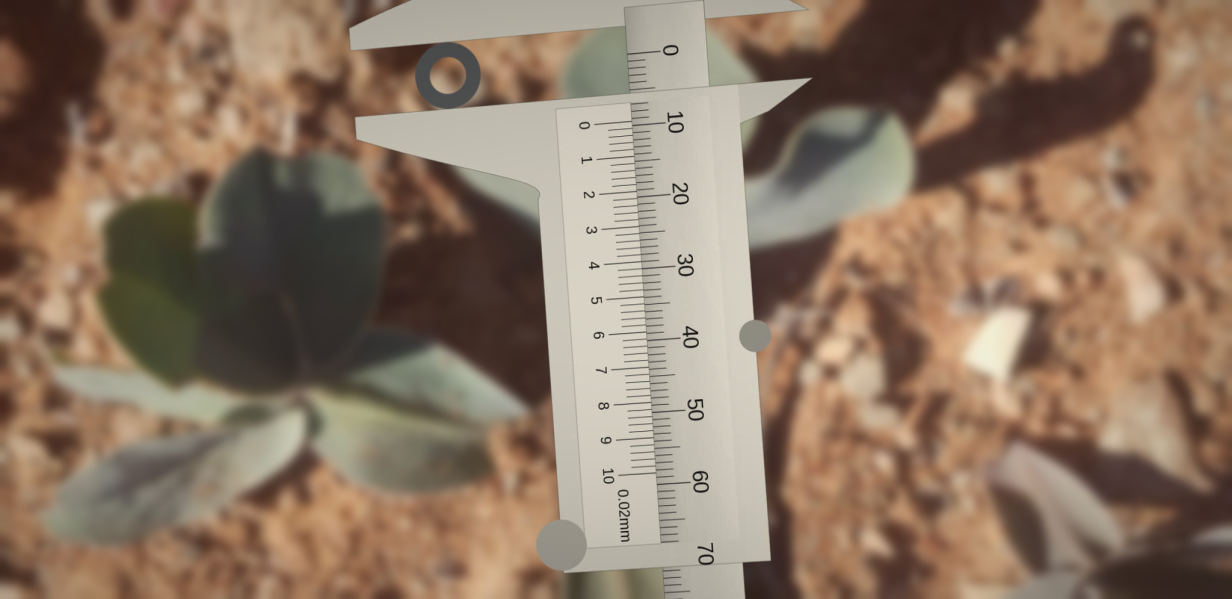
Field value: 9.4 mm
